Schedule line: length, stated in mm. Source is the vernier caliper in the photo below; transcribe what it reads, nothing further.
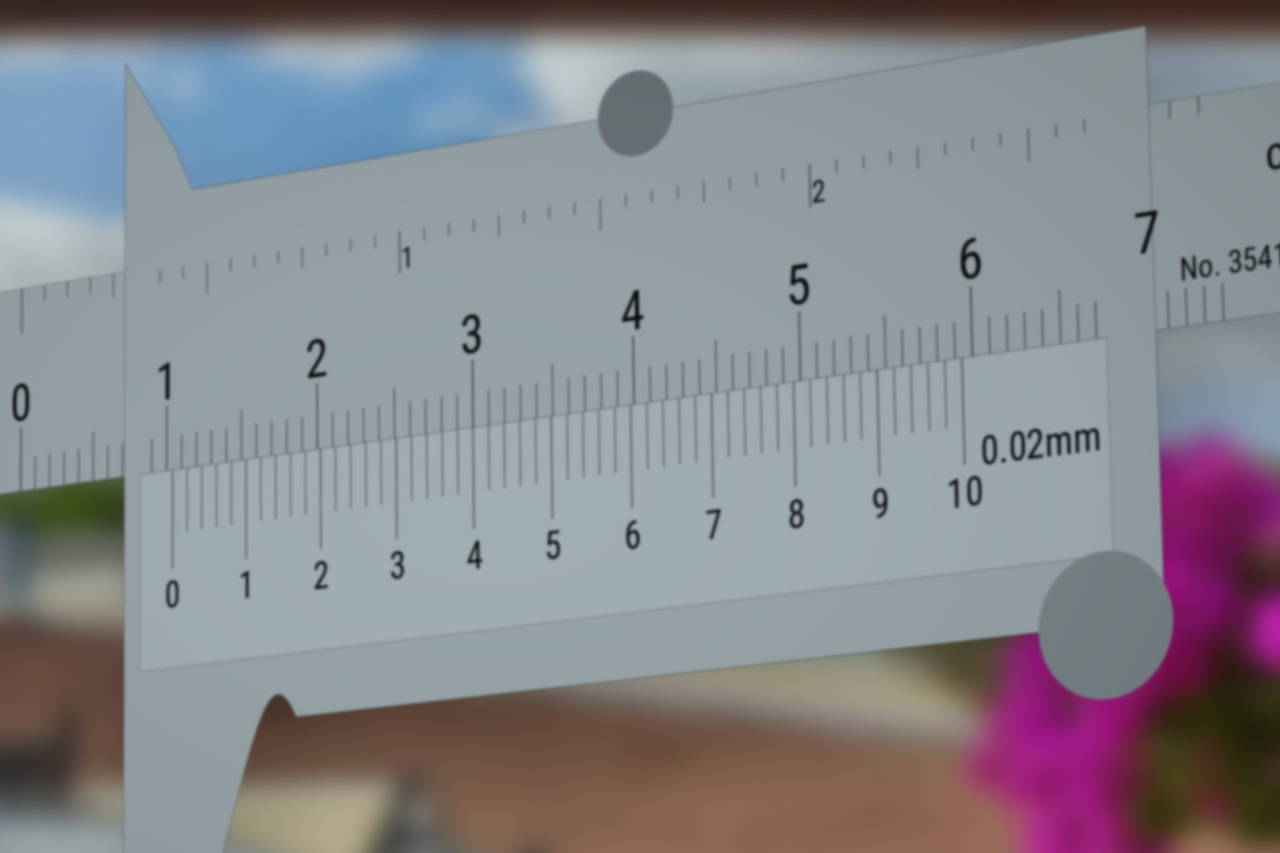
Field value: 10.4 mm
